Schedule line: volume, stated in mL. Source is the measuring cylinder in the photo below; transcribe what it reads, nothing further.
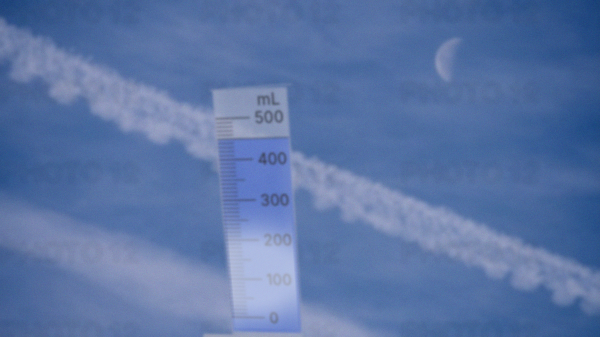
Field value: 450 mL
